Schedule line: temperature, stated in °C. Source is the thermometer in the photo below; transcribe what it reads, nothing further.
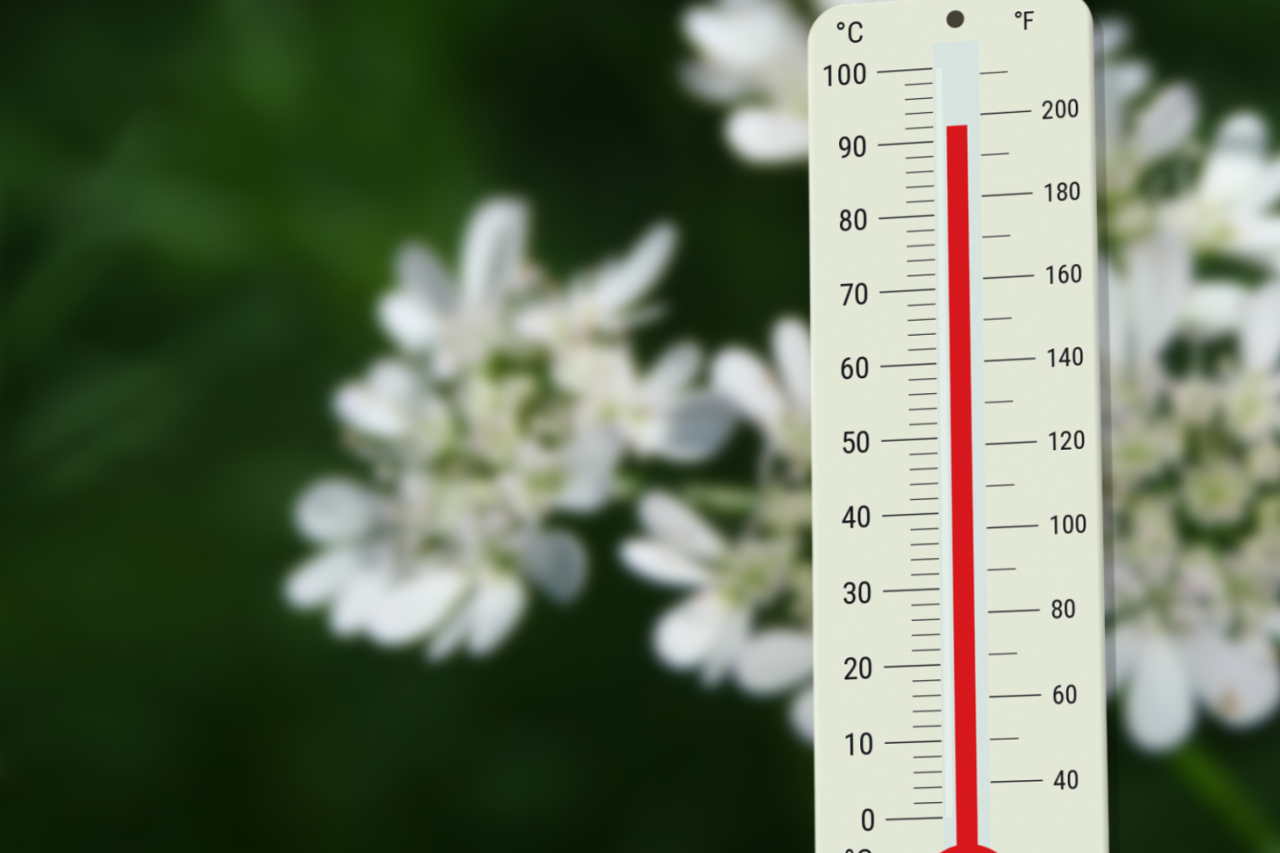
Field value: 92 °C
